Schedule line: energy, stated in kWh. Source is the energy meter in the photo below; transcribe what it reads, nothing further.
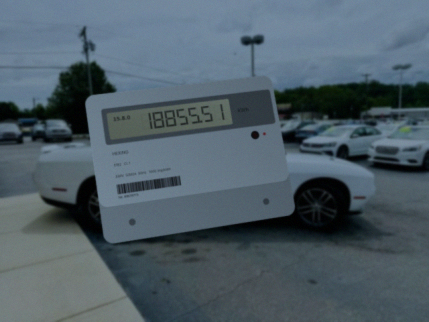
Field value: 18855.51 kWh
